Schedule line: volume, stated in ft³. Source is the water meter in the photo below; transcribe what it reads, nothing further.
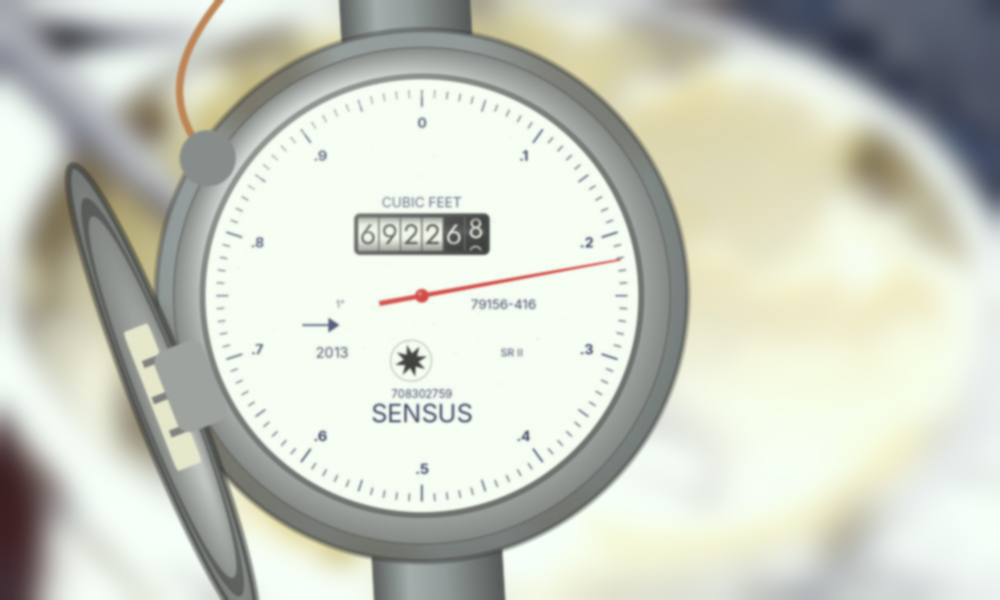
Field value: 692268.22 ft³
